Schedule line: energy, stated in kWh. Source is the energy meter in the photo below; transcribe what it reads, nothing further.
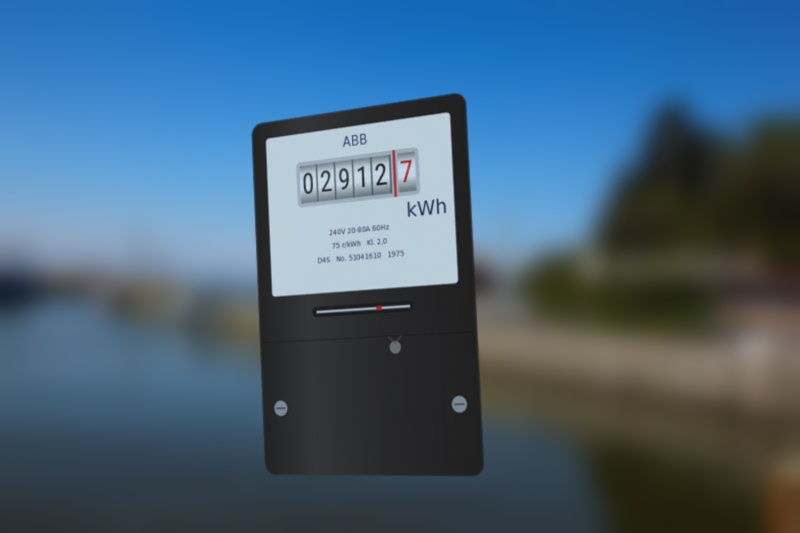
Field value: 2912.7 kWh
